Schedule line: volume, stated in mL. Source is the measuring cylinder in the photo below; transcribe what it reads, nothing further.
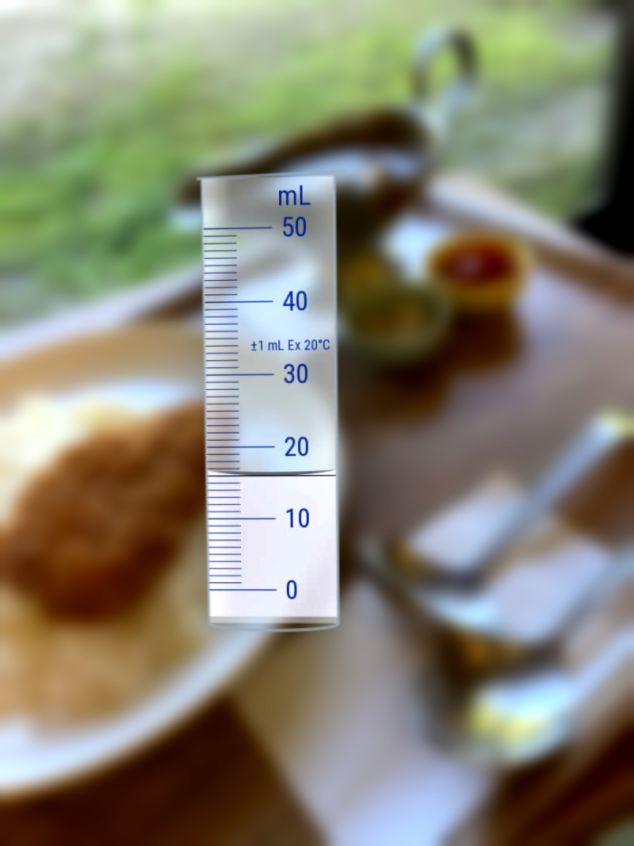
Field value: 16 mL
